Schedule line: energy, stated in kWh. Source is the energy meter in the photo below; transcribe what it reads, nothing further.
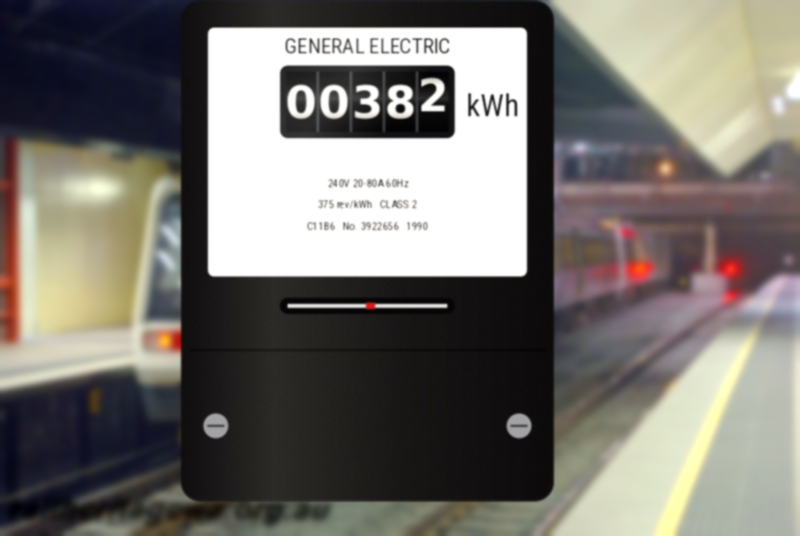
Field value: 382 kWh
